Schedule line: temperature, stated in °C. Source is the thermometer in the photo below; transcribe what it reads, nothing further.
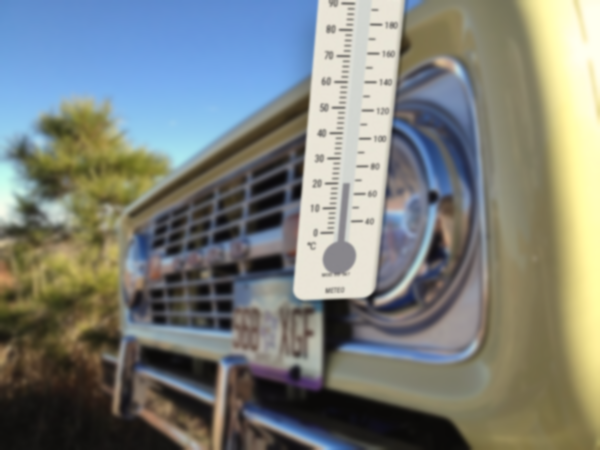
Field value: 20 °C
